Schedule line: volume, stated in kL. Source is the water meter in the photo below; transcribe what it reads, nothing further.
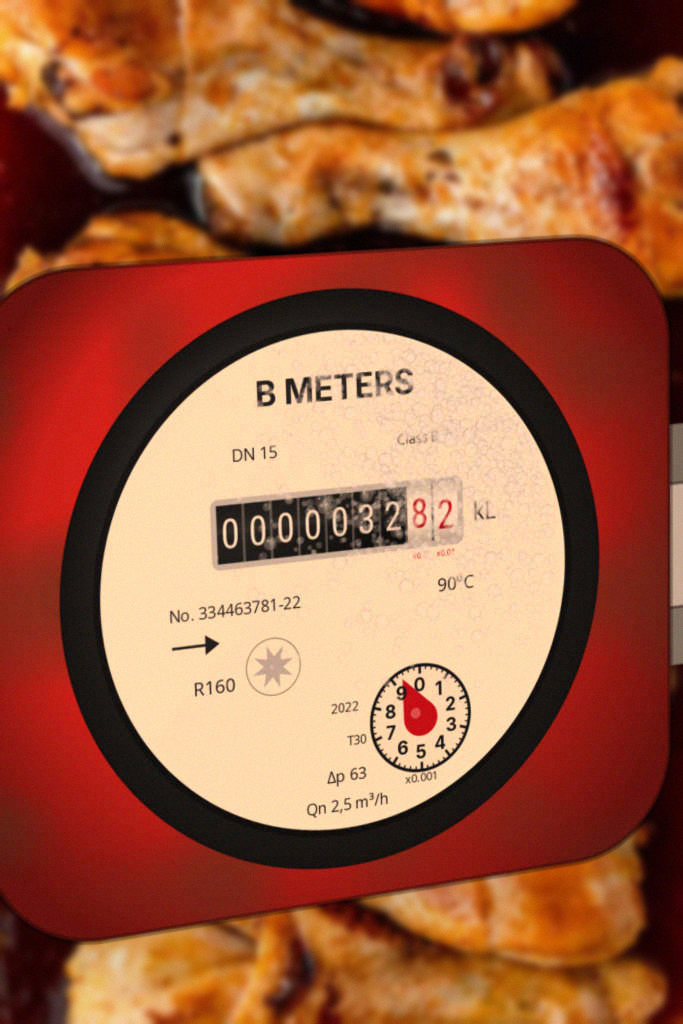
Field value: 32.819 kL
